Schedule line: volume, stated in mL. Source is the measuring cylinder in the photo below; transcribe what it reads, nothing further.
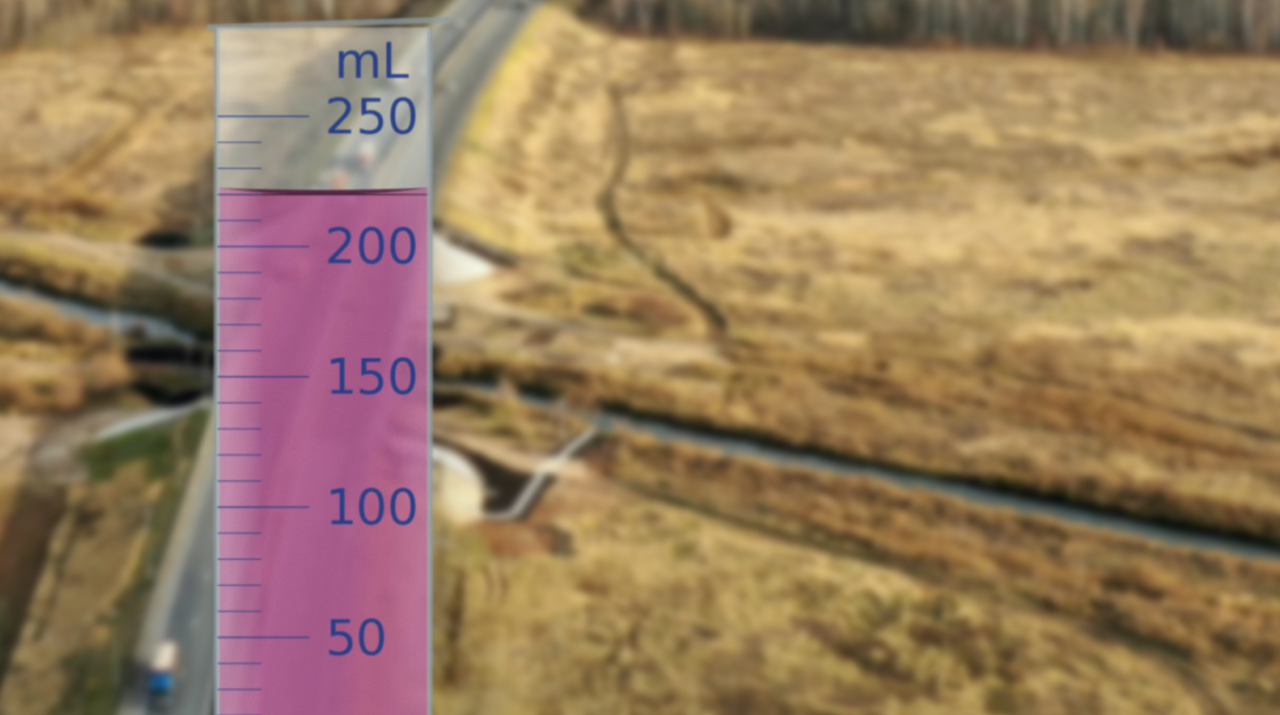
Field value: 220 mL
